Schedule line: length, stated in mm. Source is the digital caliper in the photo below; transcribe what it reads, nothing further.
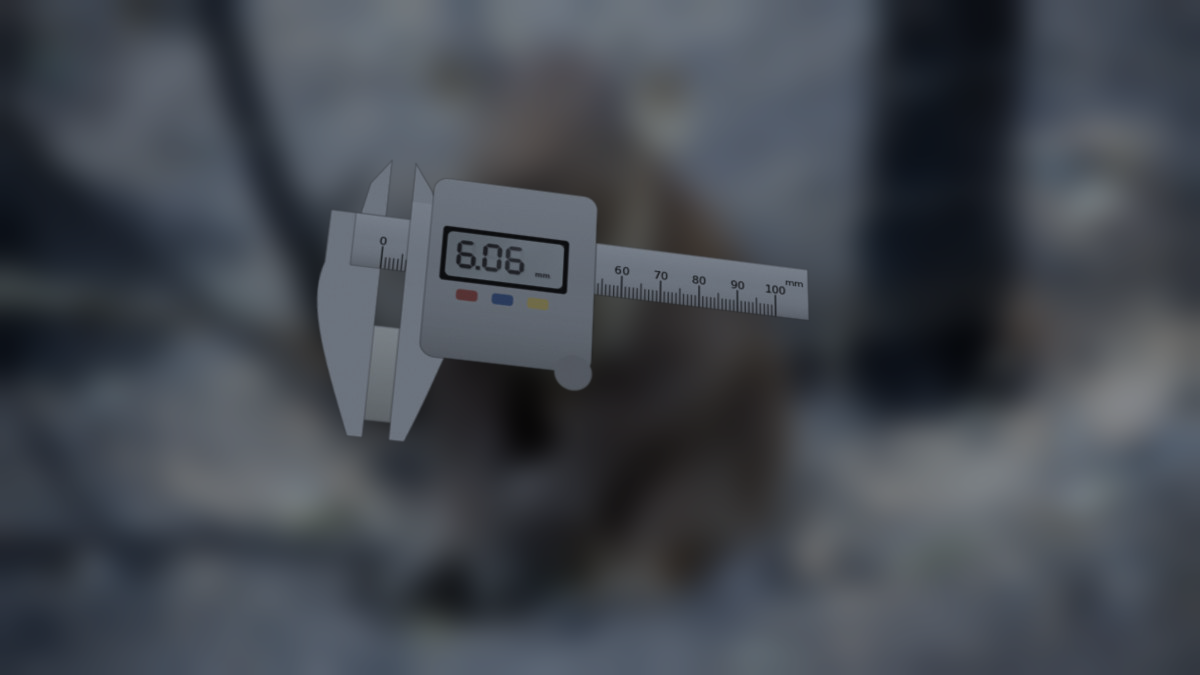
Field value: 6.06 mm
